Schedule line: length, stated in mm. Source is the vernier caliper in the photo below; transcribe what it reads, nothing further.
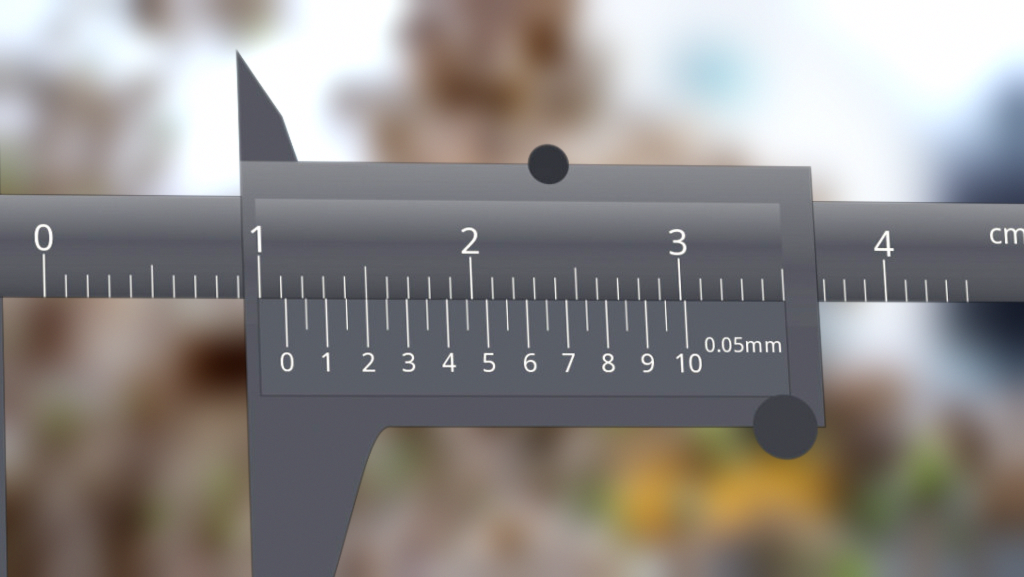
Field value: 11.2 mm
